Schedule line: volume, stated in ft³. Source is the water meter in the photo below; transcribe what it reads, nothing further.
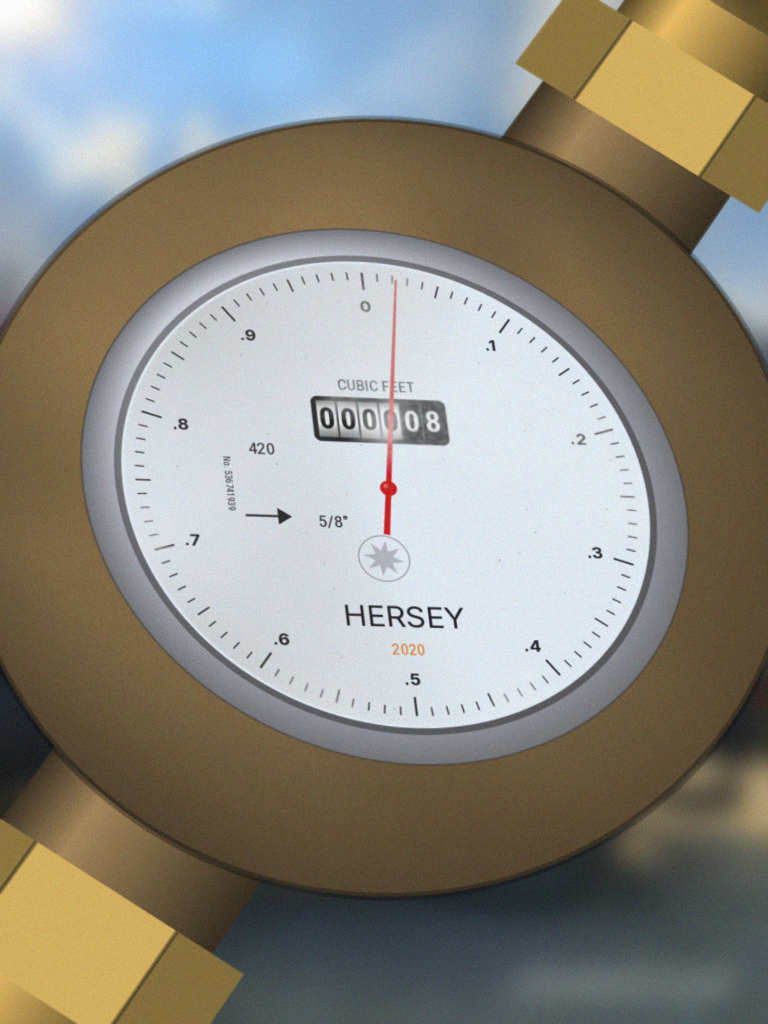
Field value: 8.02 ft³
